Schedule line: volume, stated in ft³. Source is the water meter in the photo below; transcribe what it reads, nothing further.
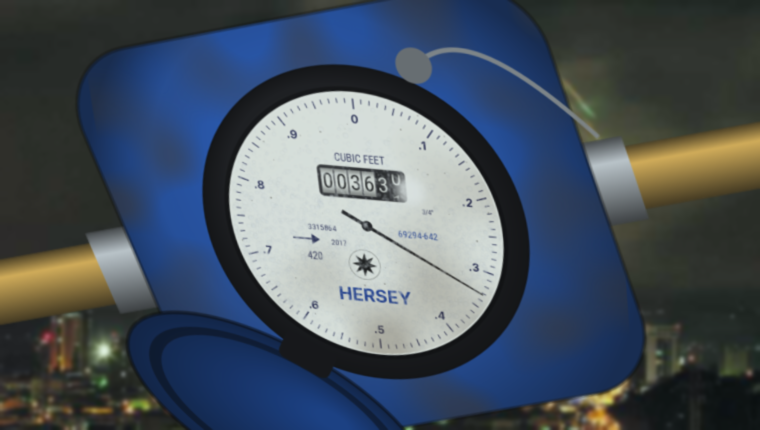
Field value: 3630.33 ft³
